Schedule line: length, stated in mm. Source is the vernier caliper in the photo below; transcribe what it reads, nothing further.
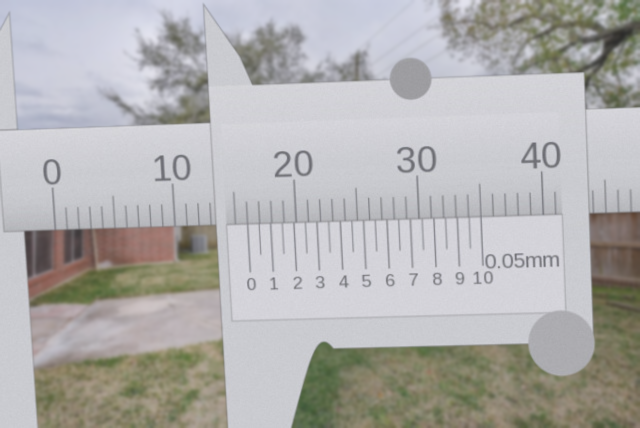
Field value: 16.0 mm
